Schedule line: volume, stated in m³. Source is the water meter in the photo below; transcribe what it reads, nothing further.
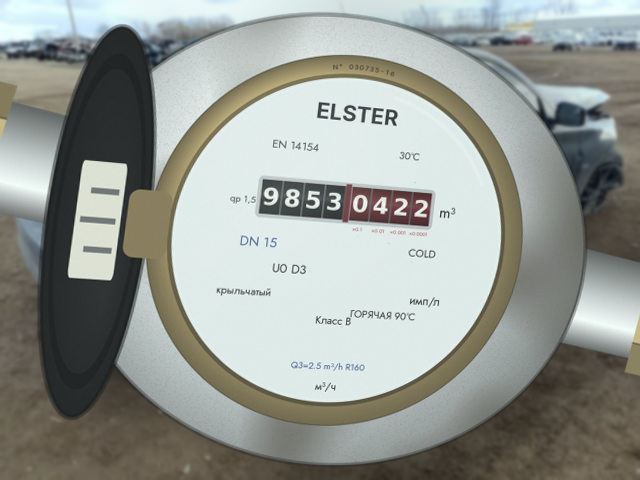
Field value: 9853.0422 m³
